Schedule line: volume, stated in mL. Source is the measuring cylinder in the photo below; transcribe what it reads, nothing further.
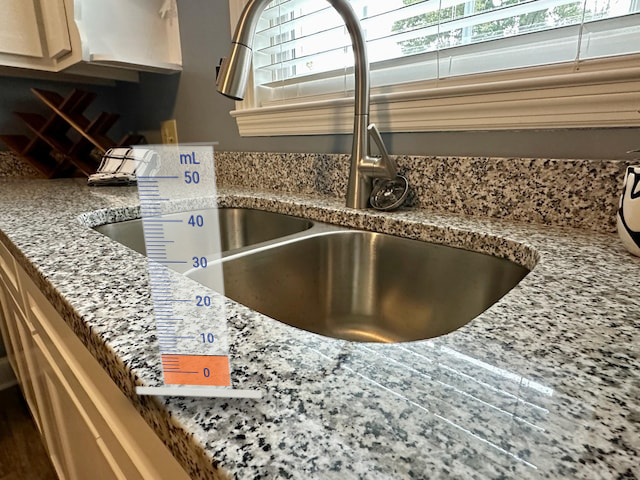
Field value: 5 mL
